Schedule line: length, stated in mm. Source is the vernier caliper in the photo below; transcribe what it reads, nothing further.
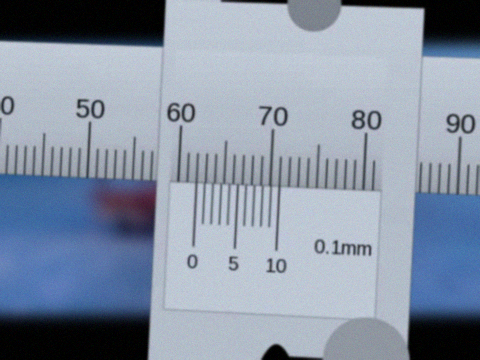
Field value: 62.0 mm
